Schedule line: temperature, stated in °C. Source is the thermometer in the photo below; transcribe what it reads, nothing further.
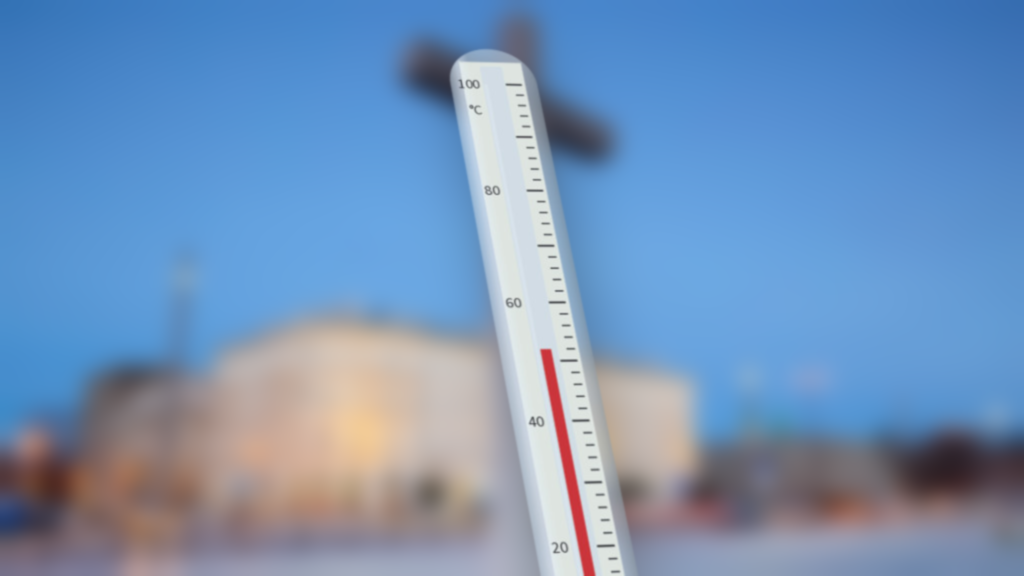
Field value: 52 °C
